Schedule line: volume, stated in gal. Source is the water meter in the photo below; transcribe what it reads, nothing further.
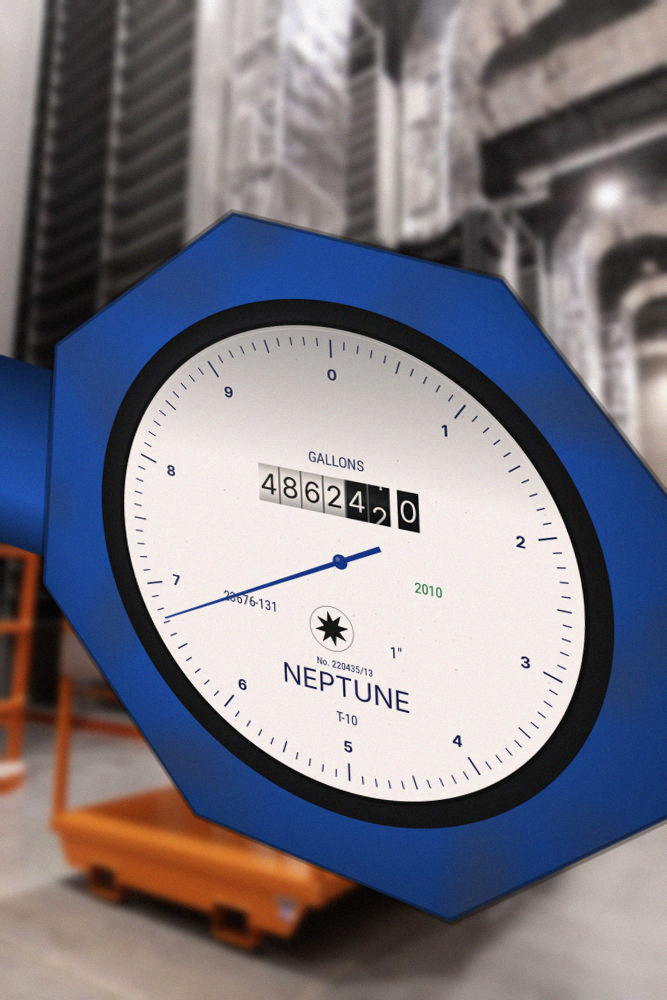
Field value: 4862416.7 gal
